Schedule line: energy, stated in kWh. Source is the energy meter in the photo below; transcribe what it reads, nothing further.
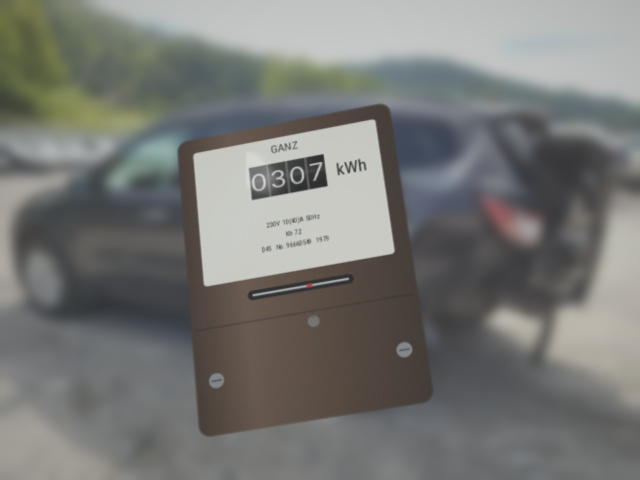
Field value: 307 kWh
